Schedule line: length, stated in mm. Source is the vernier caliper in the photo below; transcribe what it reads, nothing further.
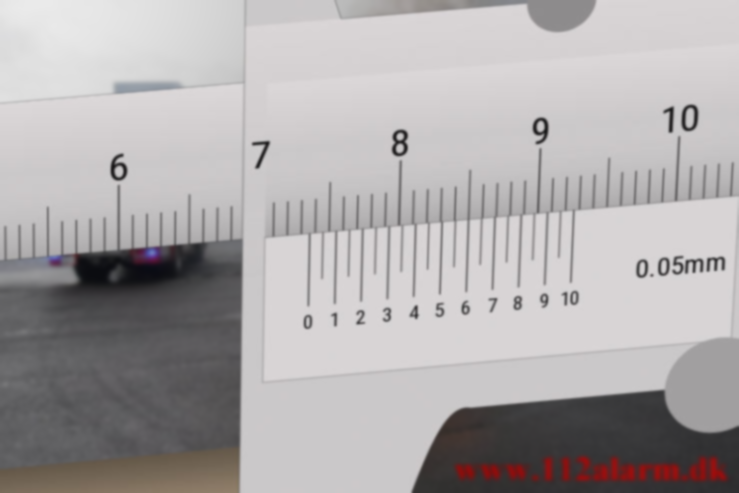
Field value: 73.6 mm
